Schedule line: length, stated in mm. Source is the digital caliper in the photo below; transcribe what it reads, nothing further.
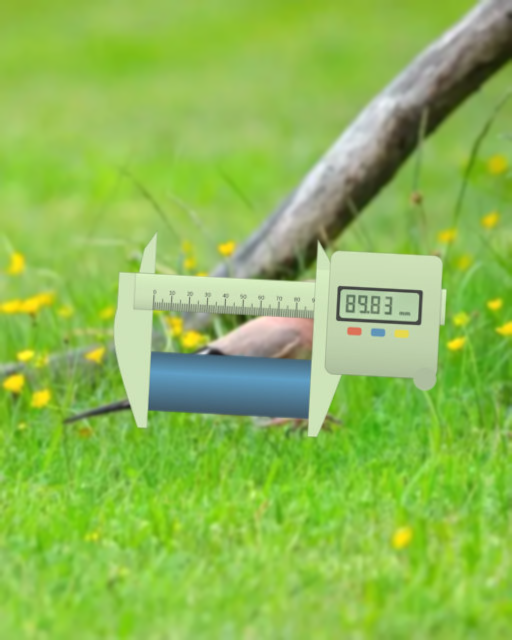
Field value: 89.83 mm
